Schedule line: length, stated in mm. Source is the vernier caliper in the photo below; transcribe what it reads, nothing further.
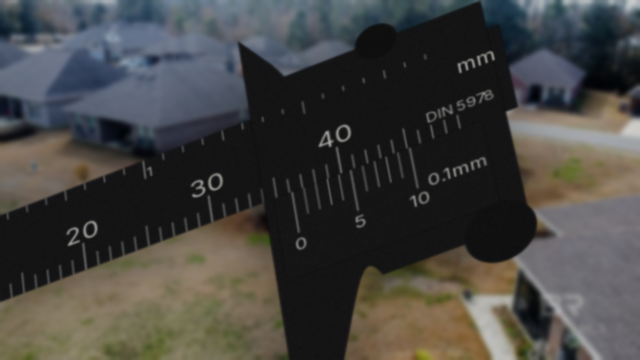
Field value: 36.2 mm
